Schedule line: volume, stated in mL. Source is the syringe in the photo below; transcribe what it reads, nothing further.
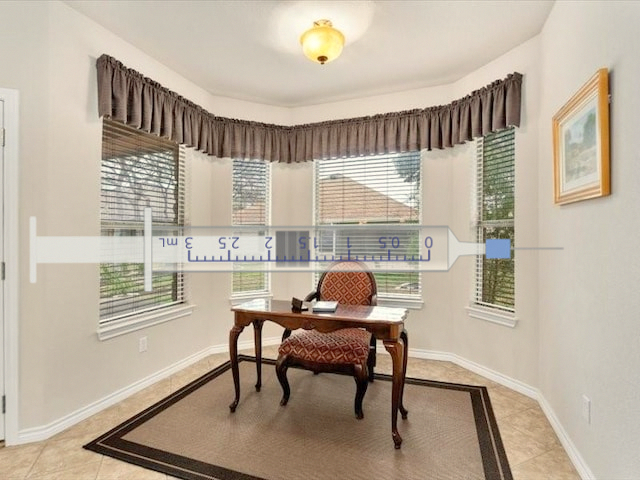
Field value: 1.5 mL
